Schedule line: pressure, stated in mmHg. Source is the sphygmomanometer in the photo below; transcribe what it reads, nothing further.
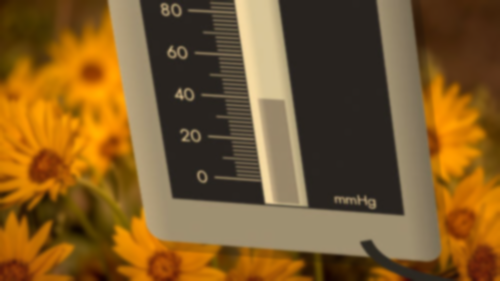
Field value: 40 mmHg
